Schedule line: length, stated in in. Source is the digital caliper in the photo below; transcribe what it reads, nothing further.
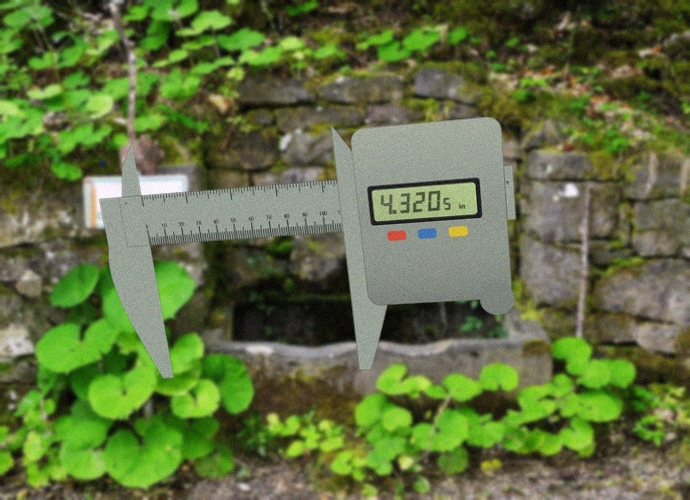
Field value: 4.3205 in
